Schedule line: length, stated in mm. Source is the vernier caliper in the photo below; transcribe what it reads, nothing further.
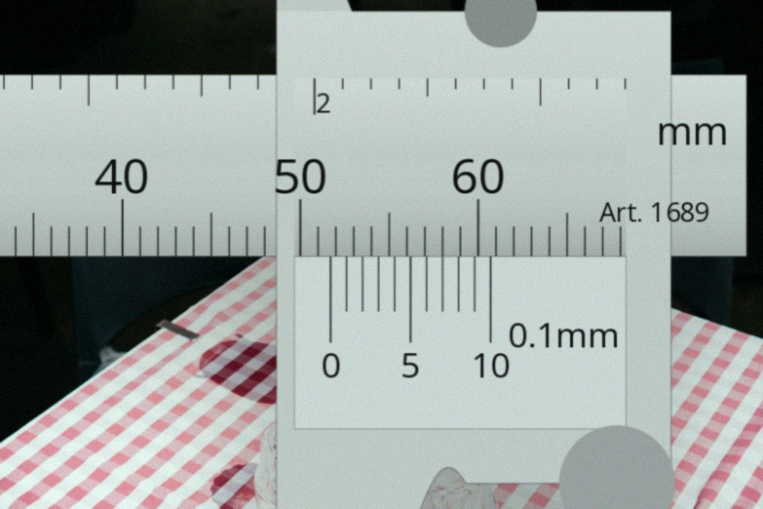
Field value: 51.7 mm
